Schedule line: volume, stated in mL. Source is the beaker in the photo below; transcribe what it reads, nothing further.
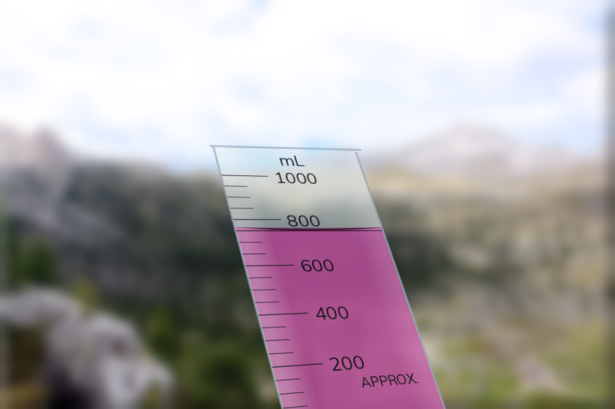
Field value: 750 mL
